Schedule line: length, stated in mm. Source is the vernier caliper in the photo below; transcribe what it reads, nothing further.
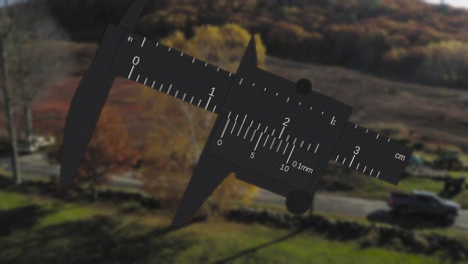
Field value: 13.2 mm
